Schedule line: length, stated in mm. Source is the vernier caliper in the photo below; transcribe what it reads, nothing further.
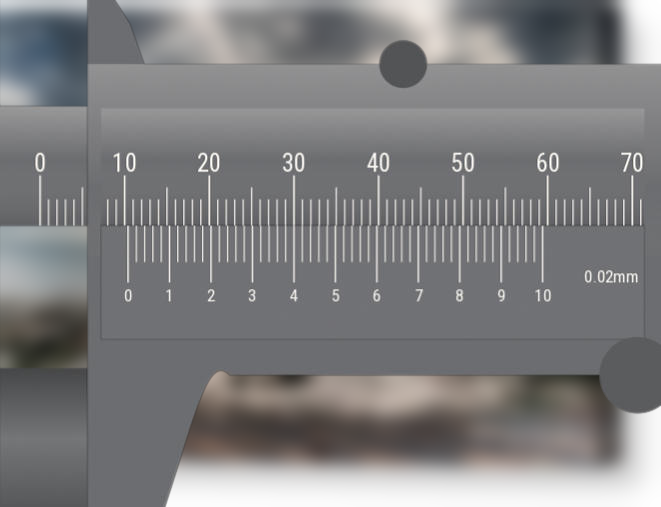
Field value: 10.4 mm
